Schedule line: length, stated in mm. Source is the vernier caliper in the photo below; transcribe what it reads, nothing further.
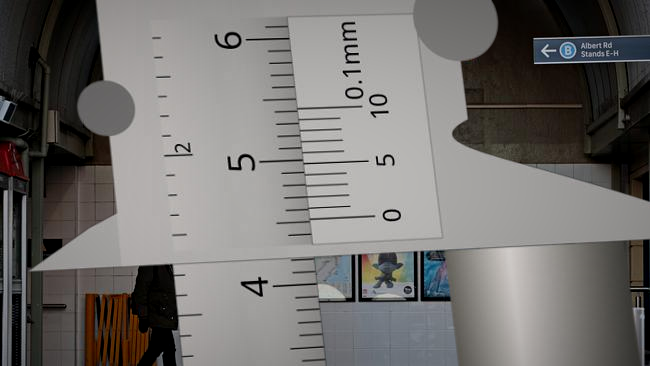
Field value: 45.2 mm
